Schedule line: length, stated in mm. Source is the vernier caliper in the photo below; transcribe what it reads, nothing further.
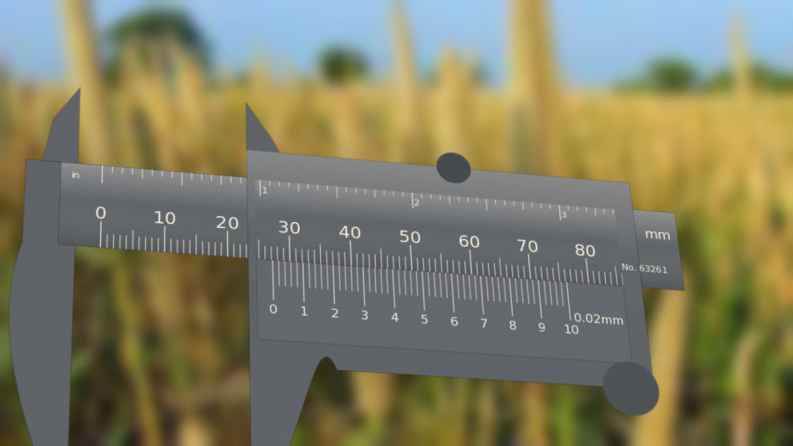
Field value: 27.2 mm
